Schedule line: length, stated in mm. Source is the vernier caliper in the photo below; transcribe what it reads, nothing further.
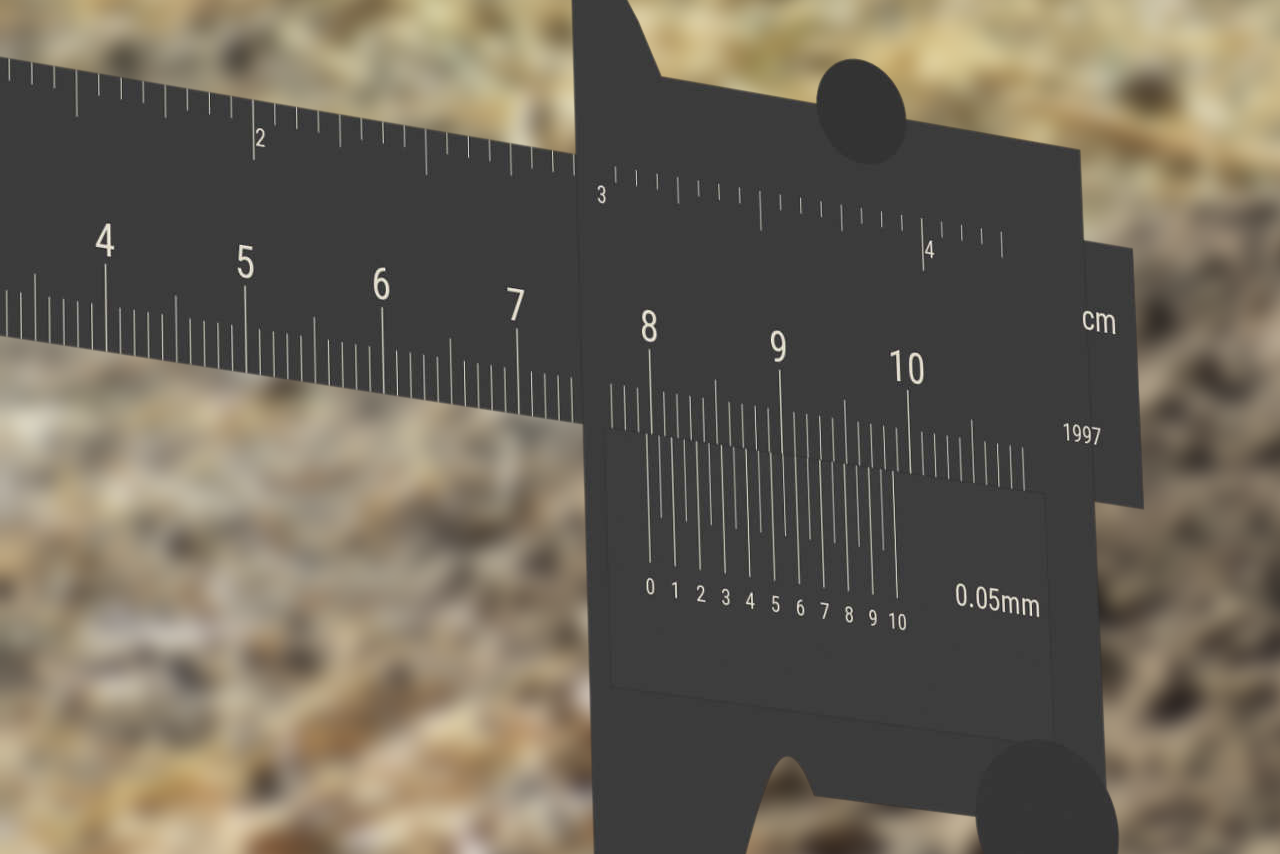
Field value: 79.6 mm
